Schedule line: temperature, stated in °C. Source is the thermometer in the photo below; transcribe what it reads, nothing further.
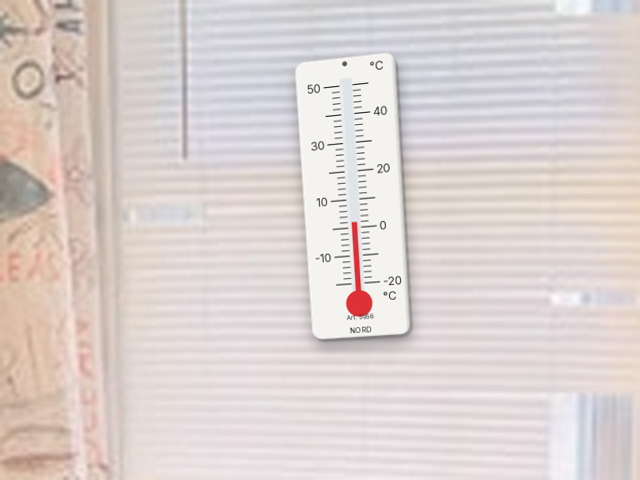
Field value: 2 °C
